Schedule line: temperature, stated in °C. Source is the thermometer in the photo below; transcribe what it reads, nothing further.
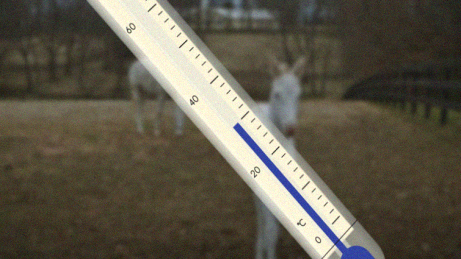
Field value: 30 °C
